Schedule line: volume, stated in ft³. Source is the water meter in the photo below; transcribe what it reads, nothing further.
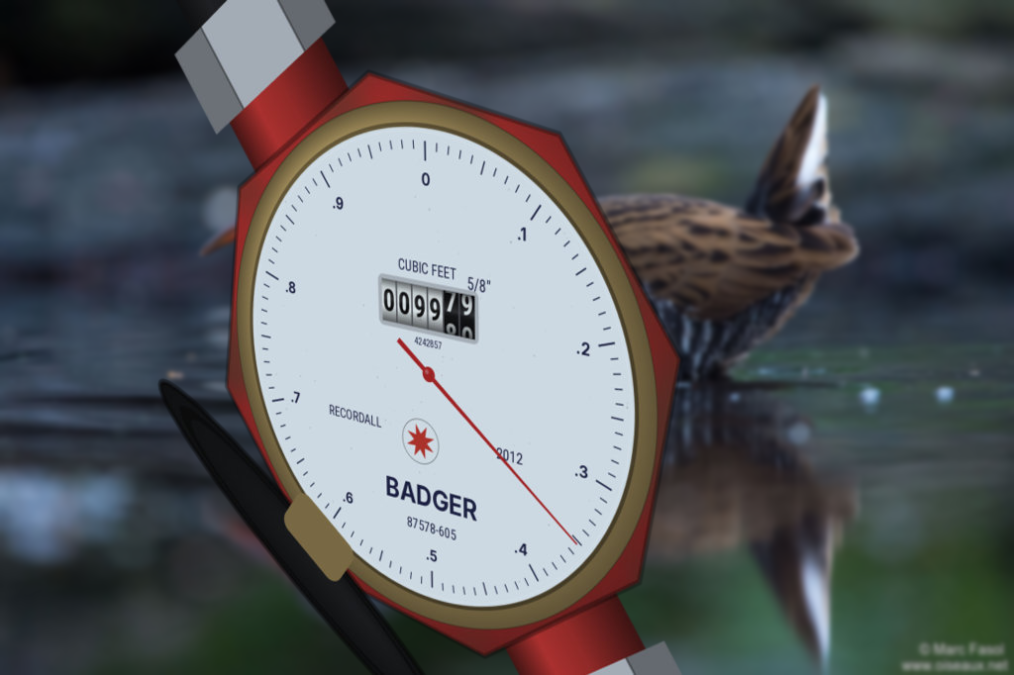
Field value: 9979.35 ft³
